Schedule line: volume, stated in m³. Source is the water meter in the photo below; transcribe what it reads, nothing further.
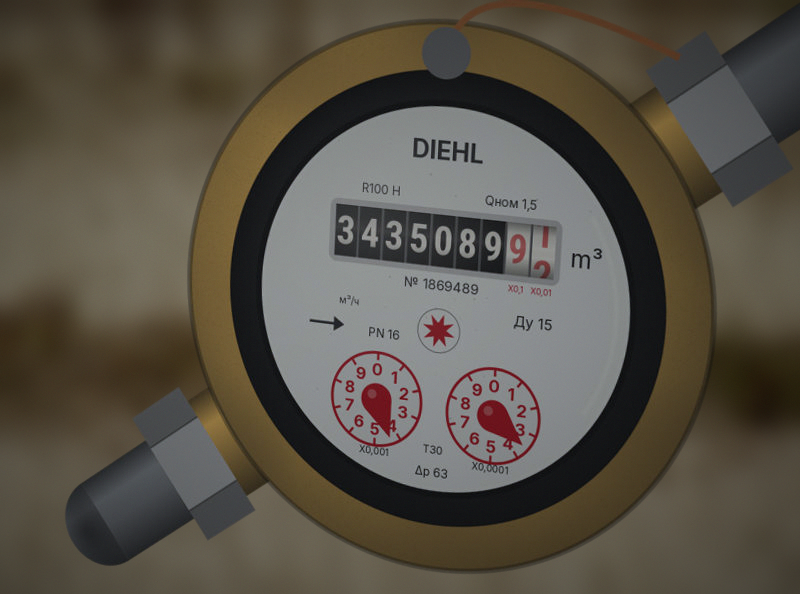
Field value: 3435089.9143 m³
